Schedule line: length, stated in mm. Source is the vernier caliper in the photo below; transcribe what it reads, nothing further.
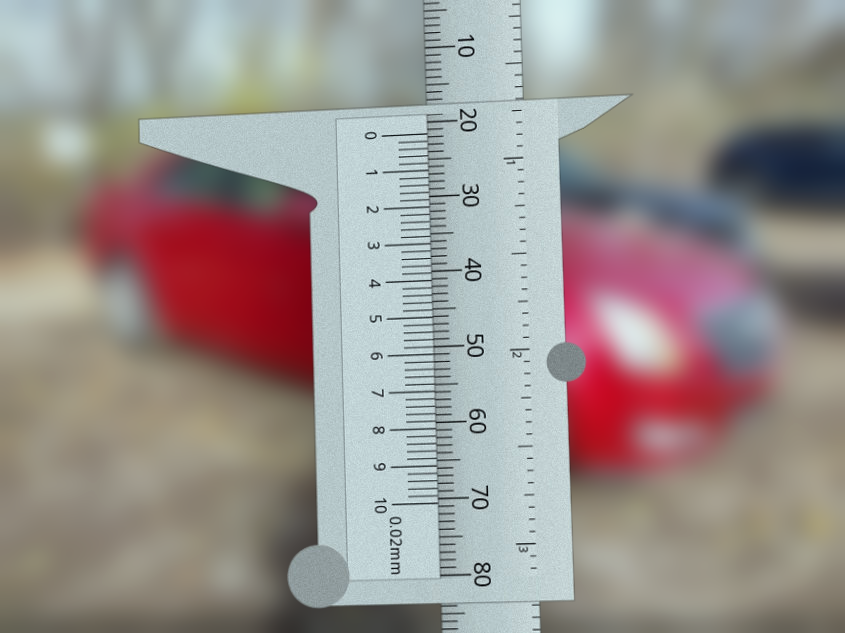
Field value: 21.6 mm
